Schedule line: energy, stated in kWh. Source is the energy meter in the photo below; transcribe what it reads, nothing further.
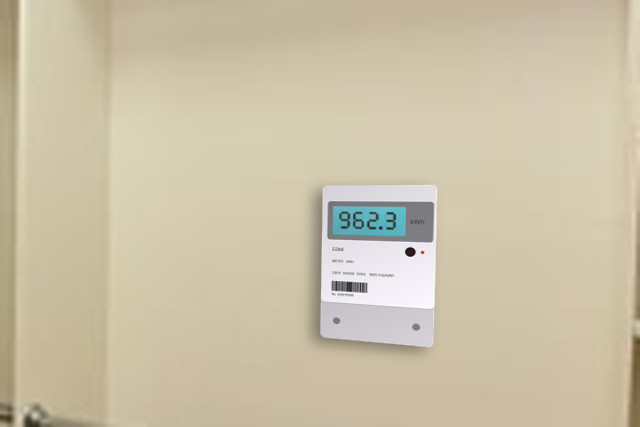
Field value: 962.3 kWh
